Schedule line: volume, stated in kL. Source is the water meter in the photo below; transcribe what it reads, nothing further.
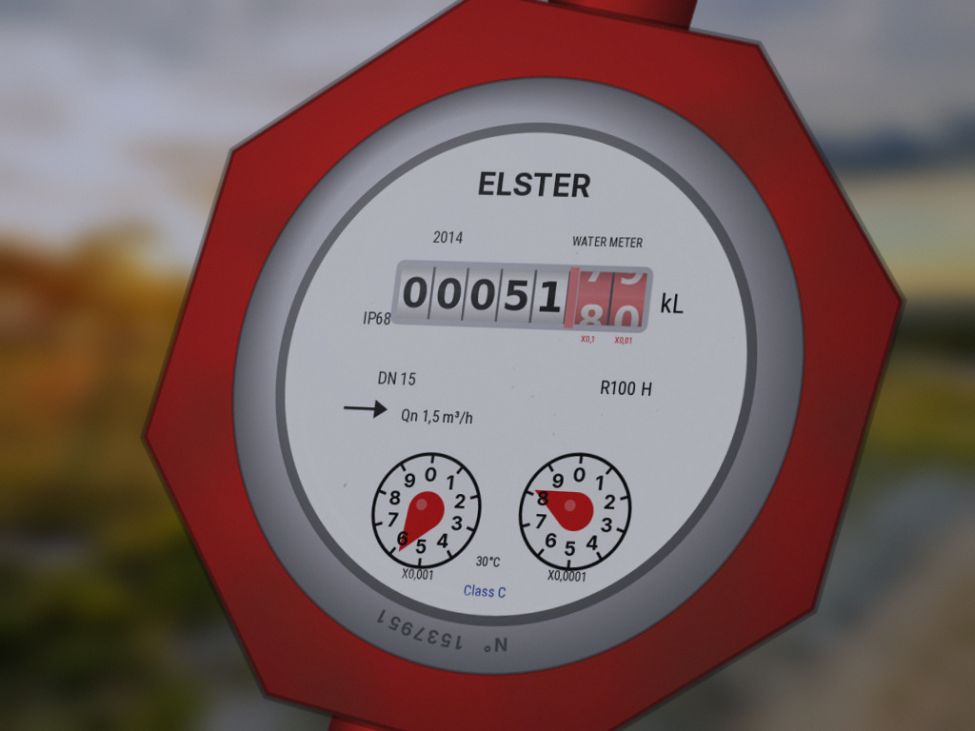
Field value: 51.7958 kL
